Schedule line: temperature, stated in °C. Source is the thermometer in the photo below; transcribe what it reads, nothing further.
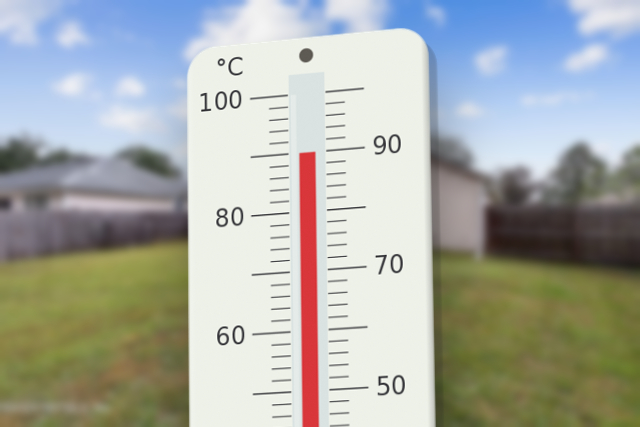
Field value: 90 °C
